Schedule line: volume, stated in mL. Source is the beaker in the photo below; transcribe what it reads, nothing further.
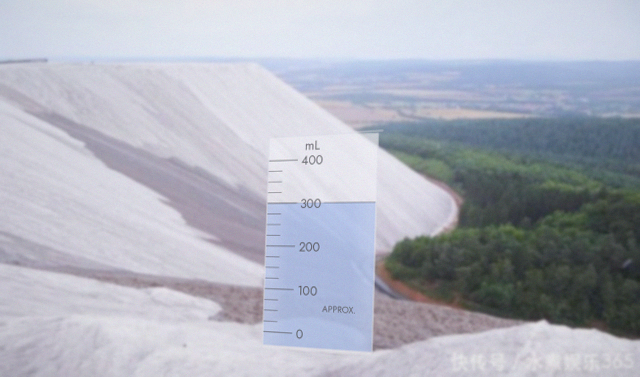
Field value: 300 mL
